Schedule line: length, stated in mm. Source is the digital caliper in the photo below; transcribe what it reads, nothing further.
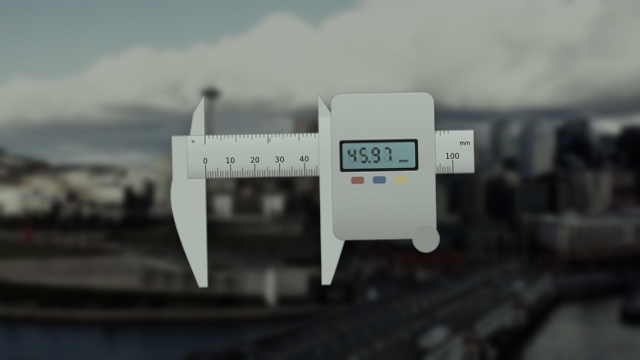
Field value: 45.97 mm
